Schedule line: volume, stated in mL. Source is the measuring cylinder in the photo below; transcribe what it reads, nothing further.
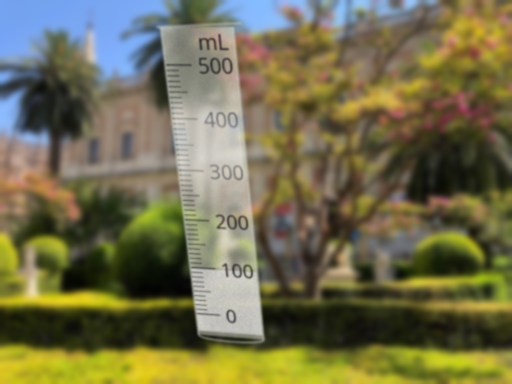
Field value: 100 mL
